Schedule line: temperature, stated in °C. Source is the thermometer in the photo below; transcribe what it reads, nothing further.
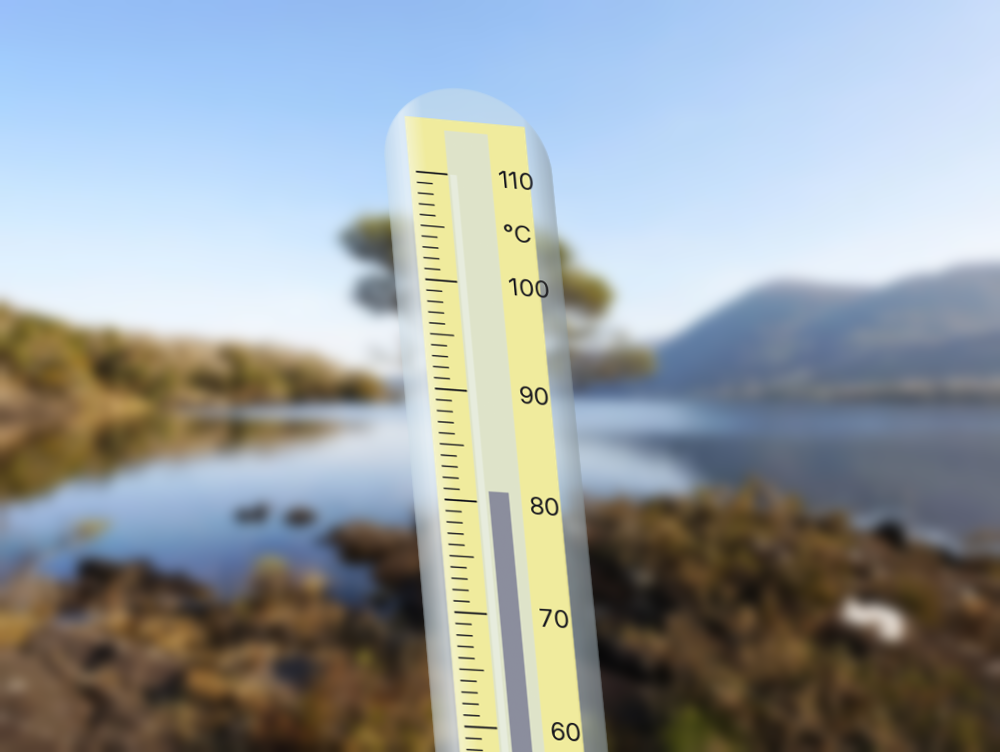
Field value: 81 °C
